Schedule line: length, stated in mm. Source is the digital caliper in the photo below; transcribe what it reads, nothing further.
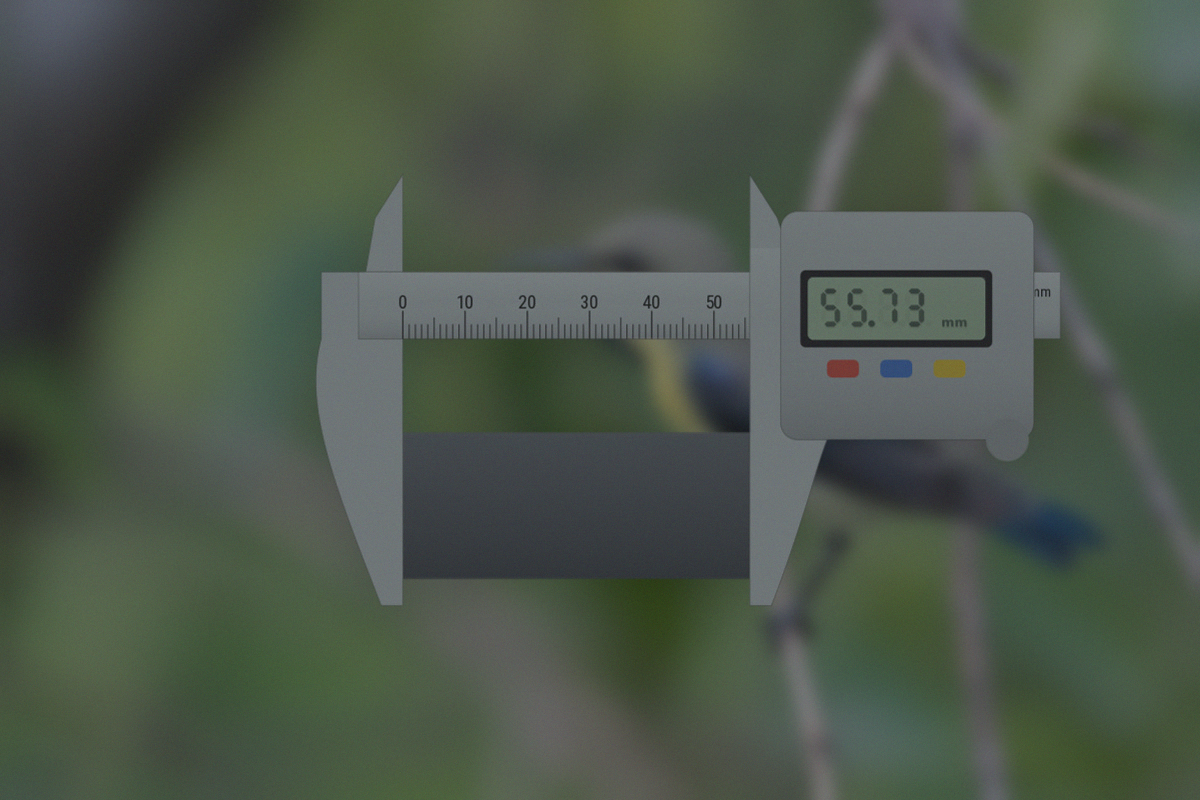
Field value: 55.73 mm
